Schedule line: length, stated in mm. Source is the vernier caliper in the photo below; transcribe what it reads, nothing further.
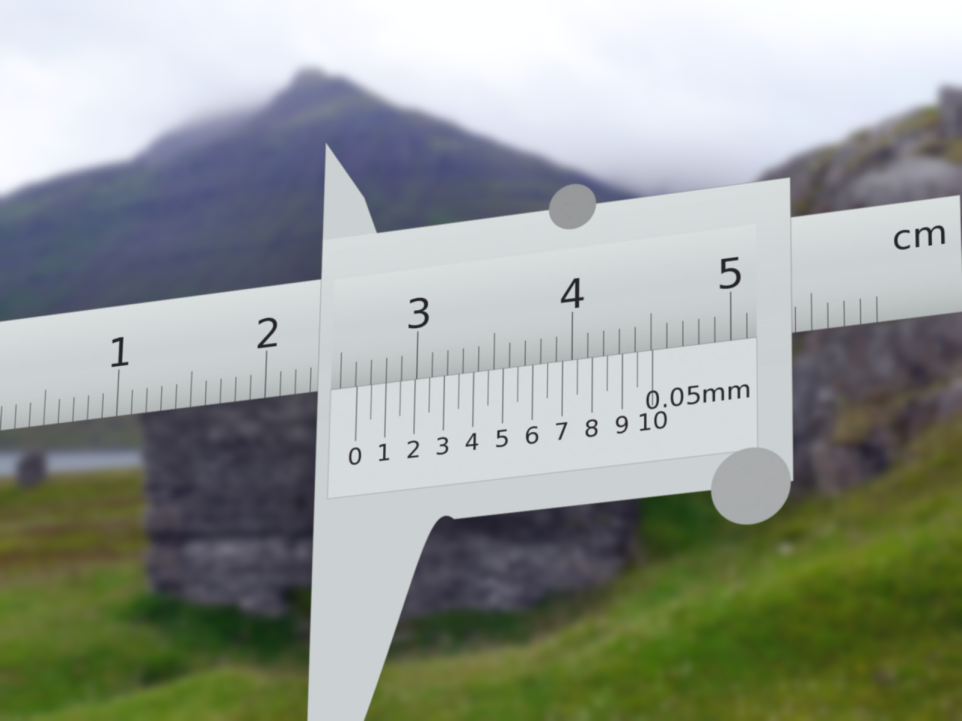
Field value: 26.1 mm
